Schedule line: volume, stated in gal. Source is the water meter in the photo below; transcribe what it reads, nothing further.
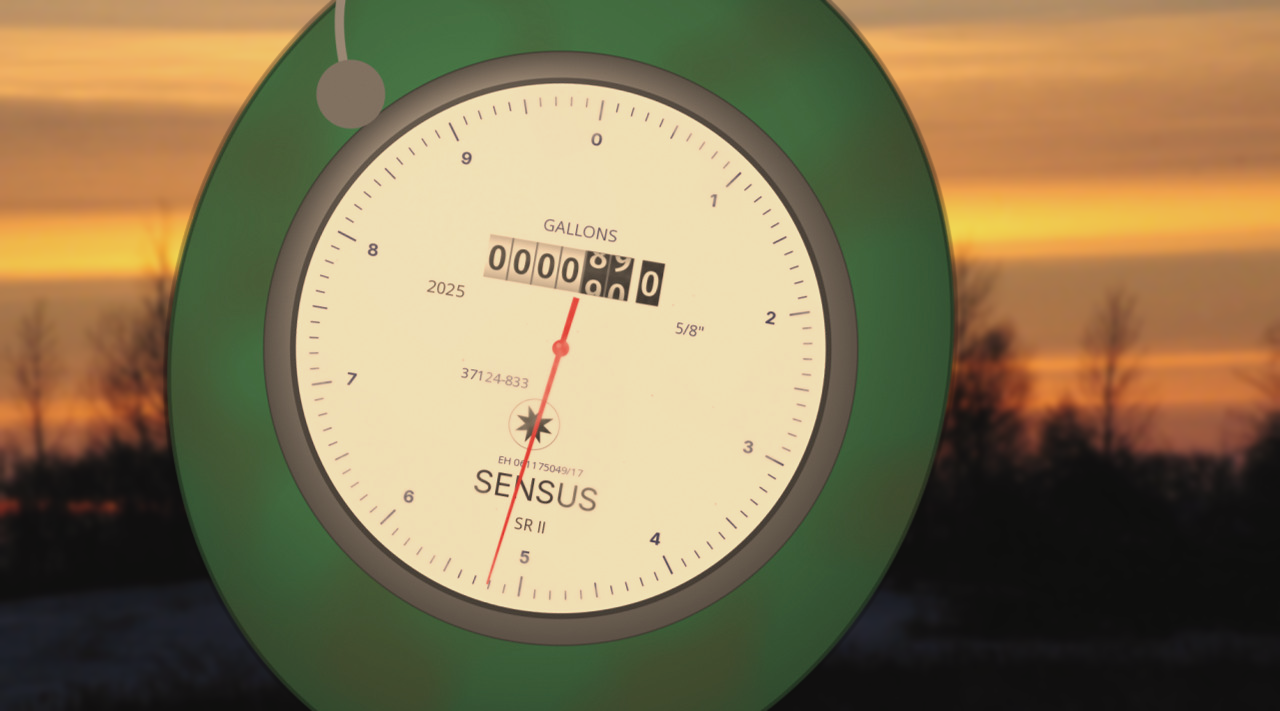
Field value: 895.2 gal
